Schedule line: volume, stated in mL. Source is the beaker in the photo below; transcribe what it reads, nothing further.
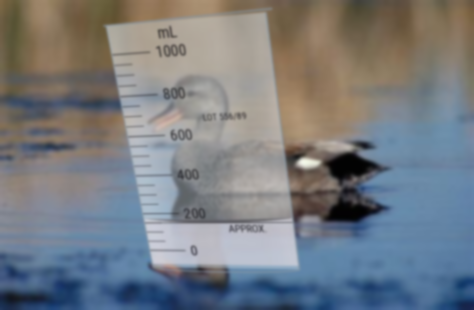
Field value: 150 mL
